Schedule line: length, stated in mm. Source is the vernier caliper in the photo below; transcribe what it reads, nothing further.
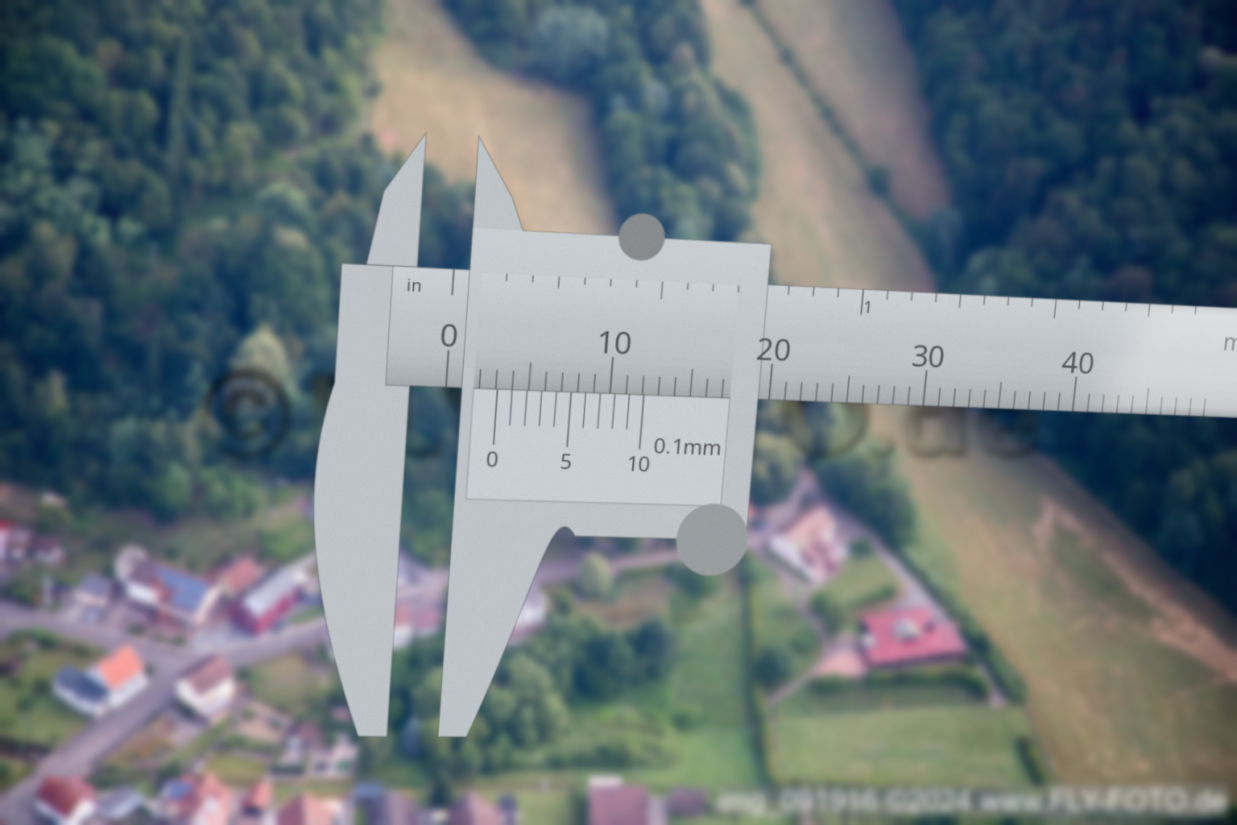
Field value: 3.1 mm
